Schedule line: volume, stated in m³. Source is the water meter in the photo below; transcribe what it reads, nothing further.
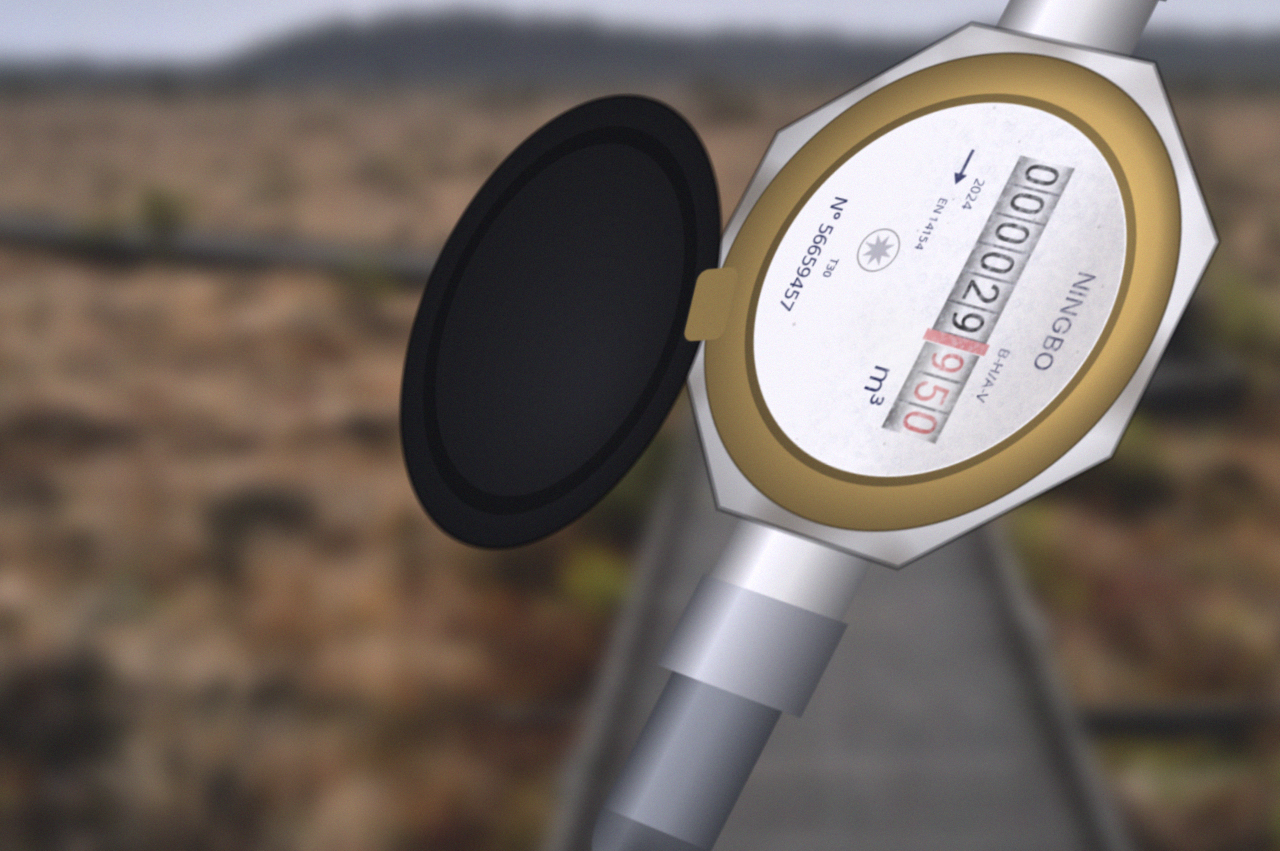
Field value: 29.950 m³
